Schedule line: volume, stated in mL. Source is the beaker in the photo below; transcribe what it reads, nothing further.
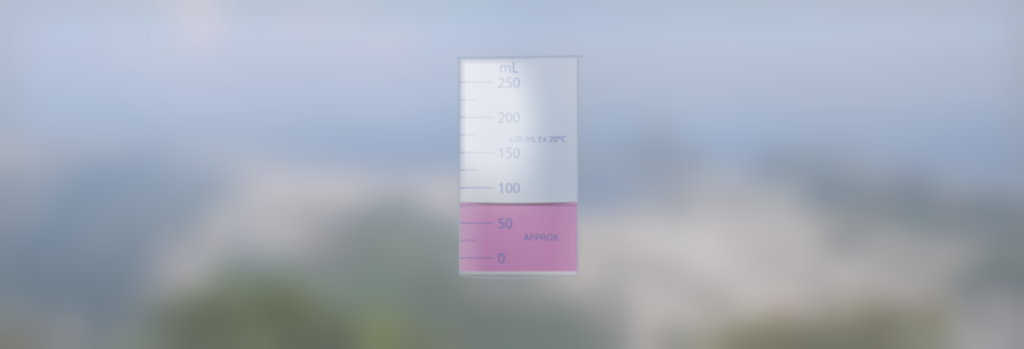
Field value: 75 mL
